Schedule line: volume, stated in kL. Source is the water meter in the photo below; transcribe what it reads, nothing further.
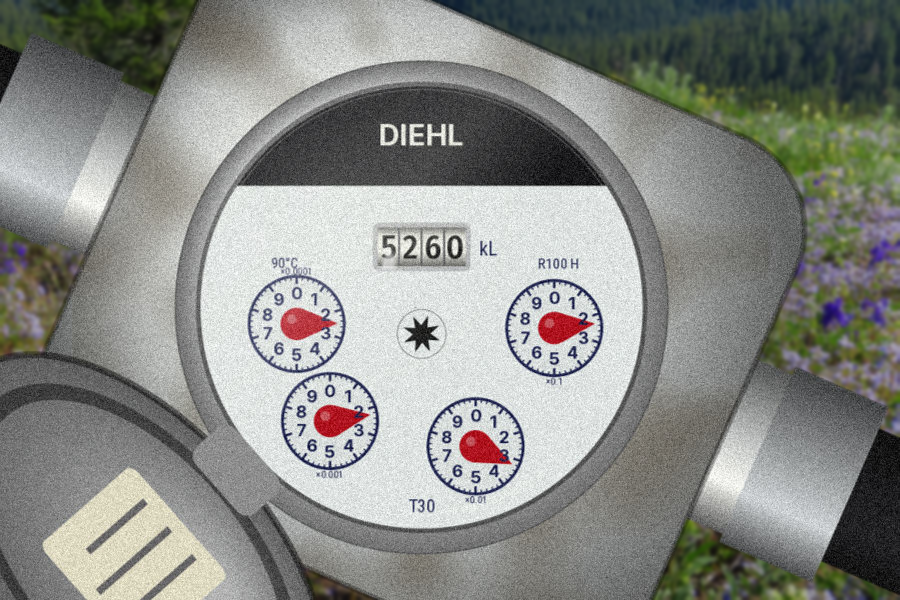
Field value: 5260.2322 kL
